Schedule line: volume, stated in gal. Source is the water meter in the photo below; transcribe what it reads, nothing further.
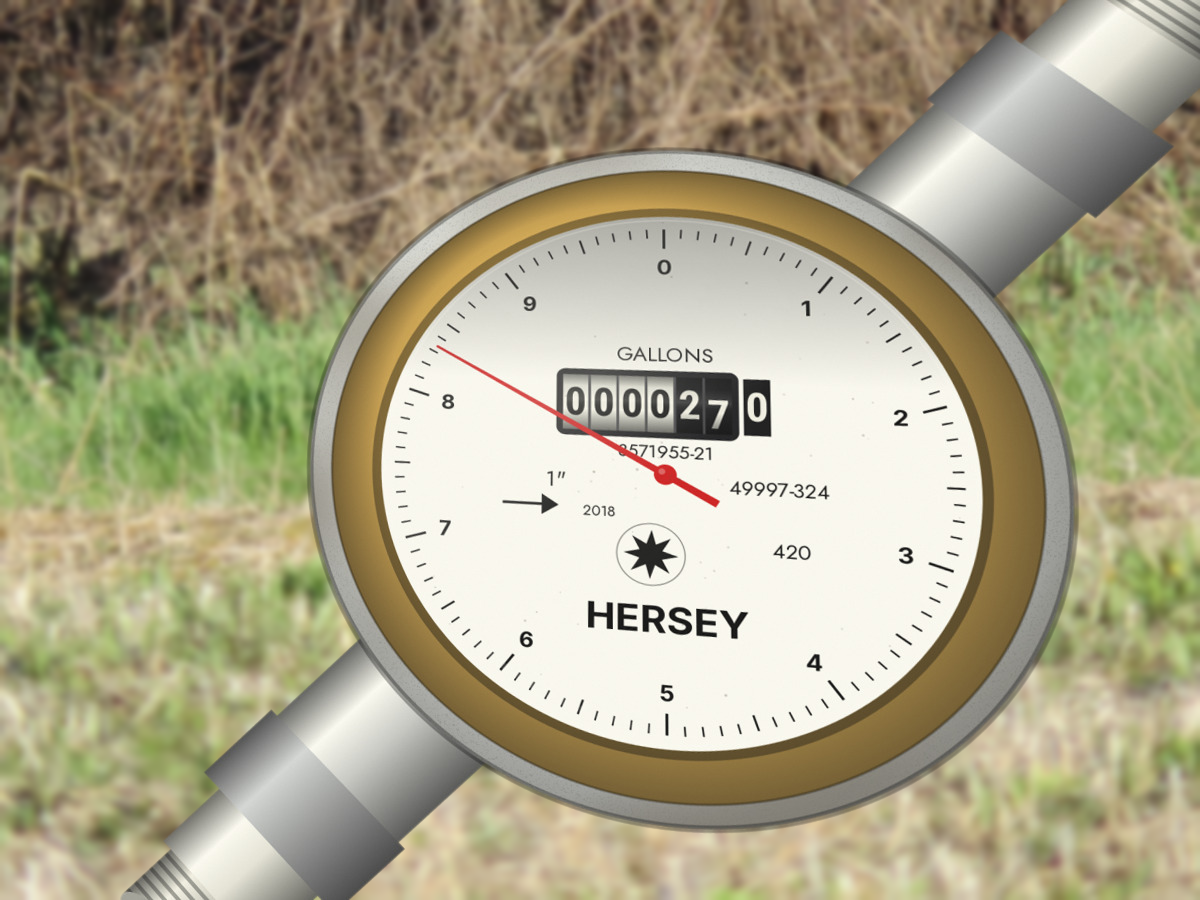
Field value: 268.3 gal
